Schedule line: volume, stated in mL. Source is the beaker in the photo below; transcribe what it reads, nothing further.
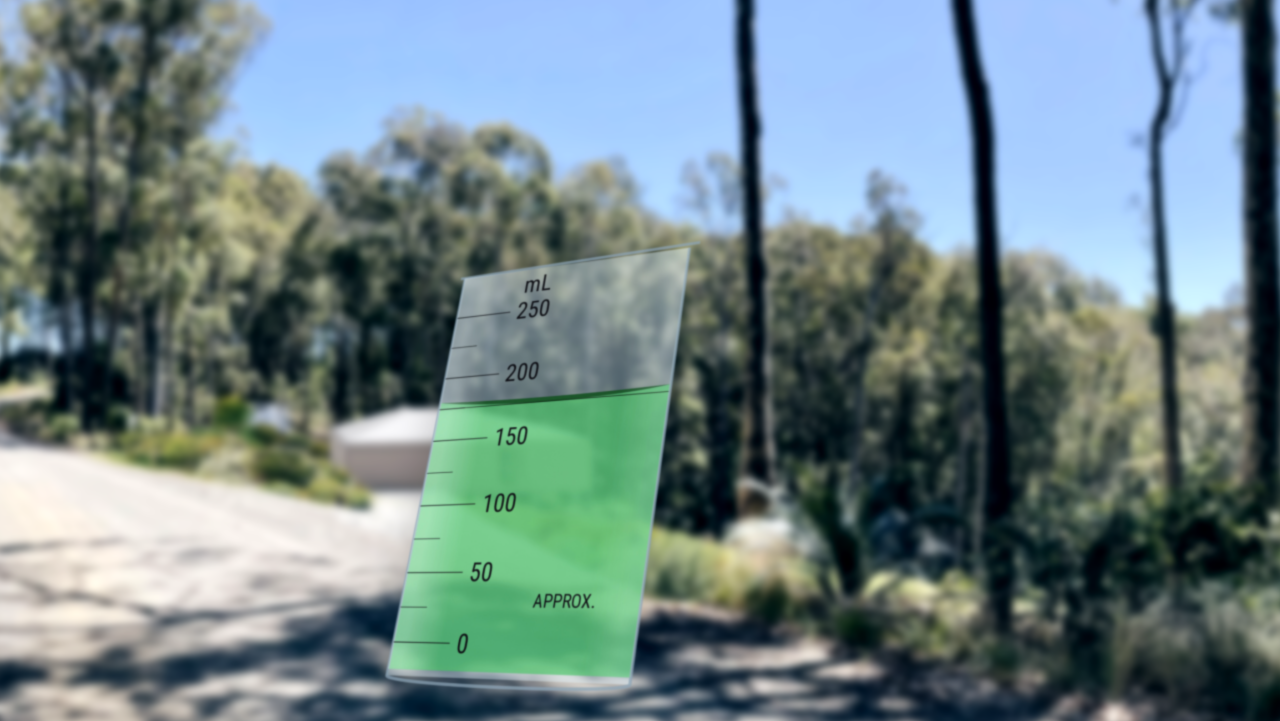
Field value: 175 mL
